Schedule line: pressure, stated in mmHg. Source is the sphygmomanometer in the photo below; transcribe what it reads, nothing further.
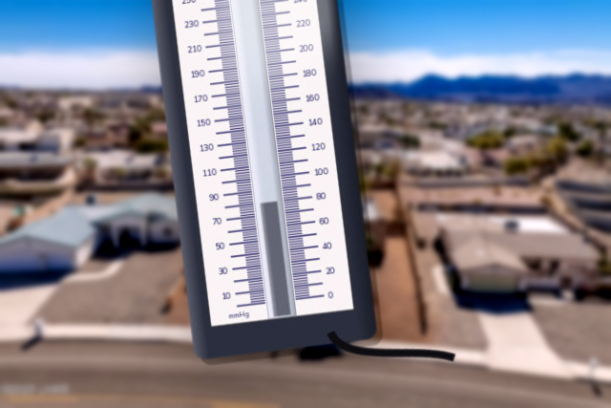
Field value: 80 mmHg
